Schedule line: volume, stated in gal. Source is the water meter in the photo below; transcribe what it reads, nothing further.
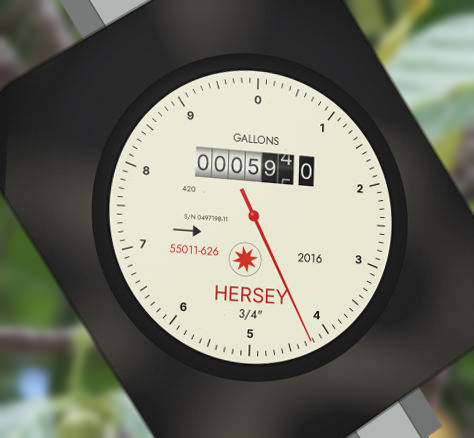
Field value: 5944.2 gal
